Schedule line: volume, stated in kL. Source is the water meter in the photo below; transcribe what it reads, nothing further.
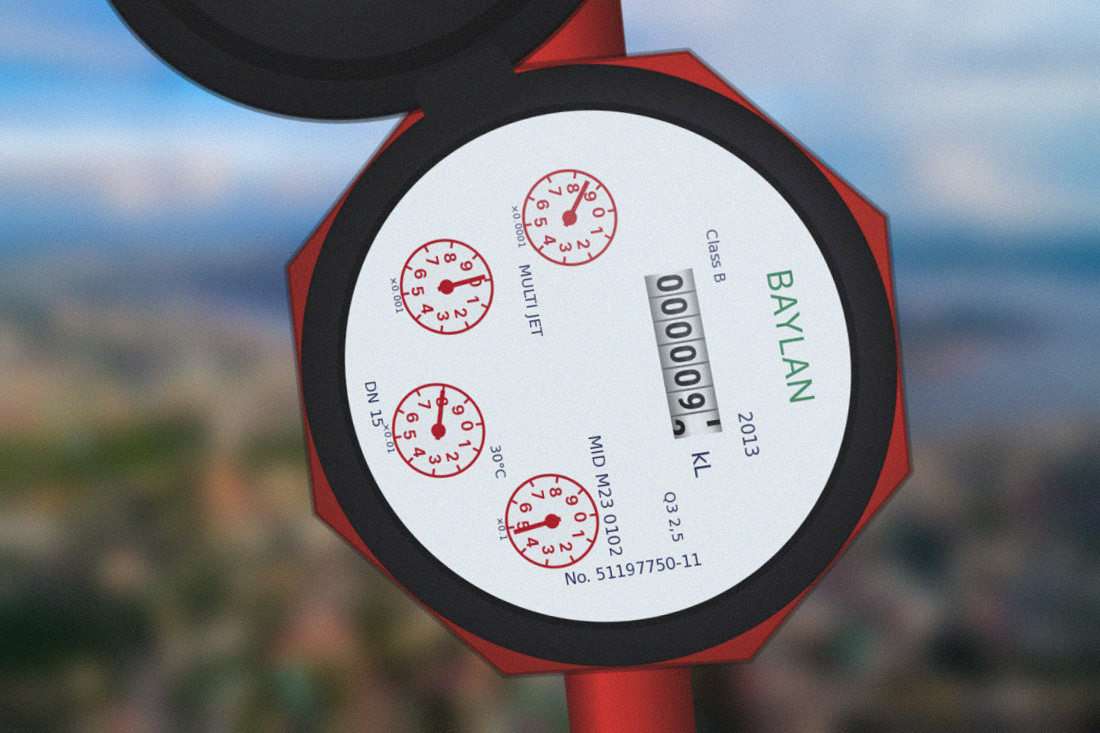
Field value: 91.4798 kL
